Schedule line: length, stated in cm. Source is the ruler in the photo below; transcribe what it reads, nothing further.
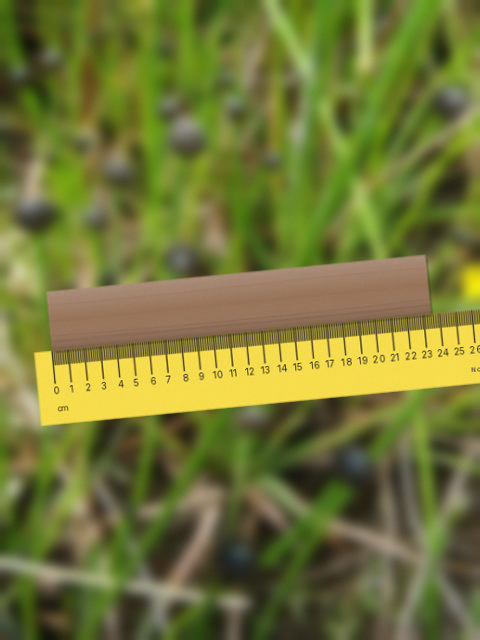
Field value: 23.5 cm
